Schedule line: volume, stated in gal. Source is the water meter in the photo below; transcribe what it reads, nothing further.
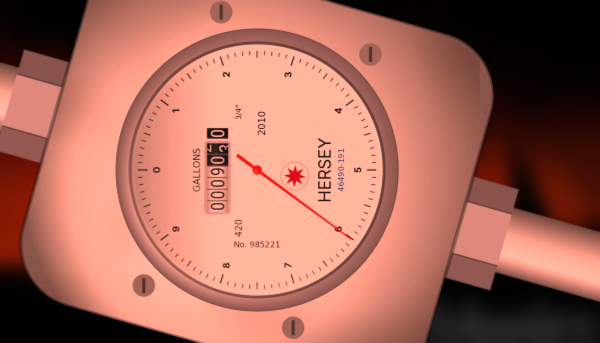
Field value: 9026.0 gal
